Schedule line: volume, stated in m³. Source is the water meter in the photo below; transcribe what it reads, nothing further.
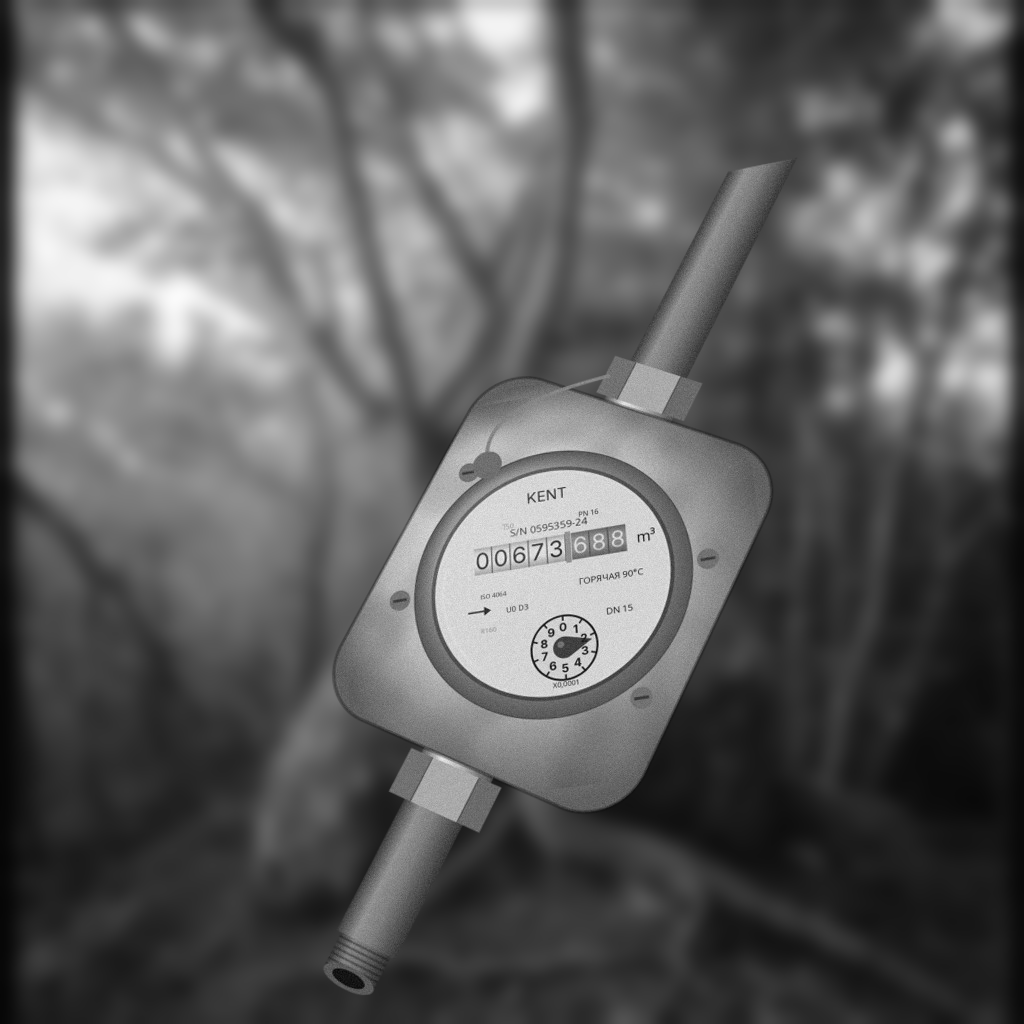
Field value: 673.6882 m³
